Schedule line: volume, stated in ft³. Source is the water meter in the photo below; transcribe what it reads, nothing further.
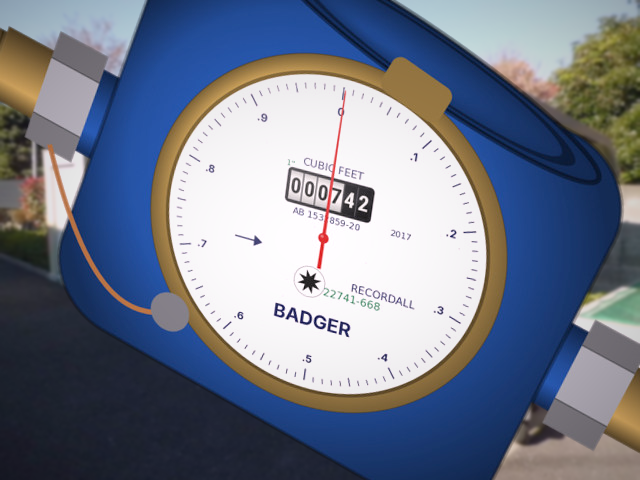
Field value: 742.00 ft³
